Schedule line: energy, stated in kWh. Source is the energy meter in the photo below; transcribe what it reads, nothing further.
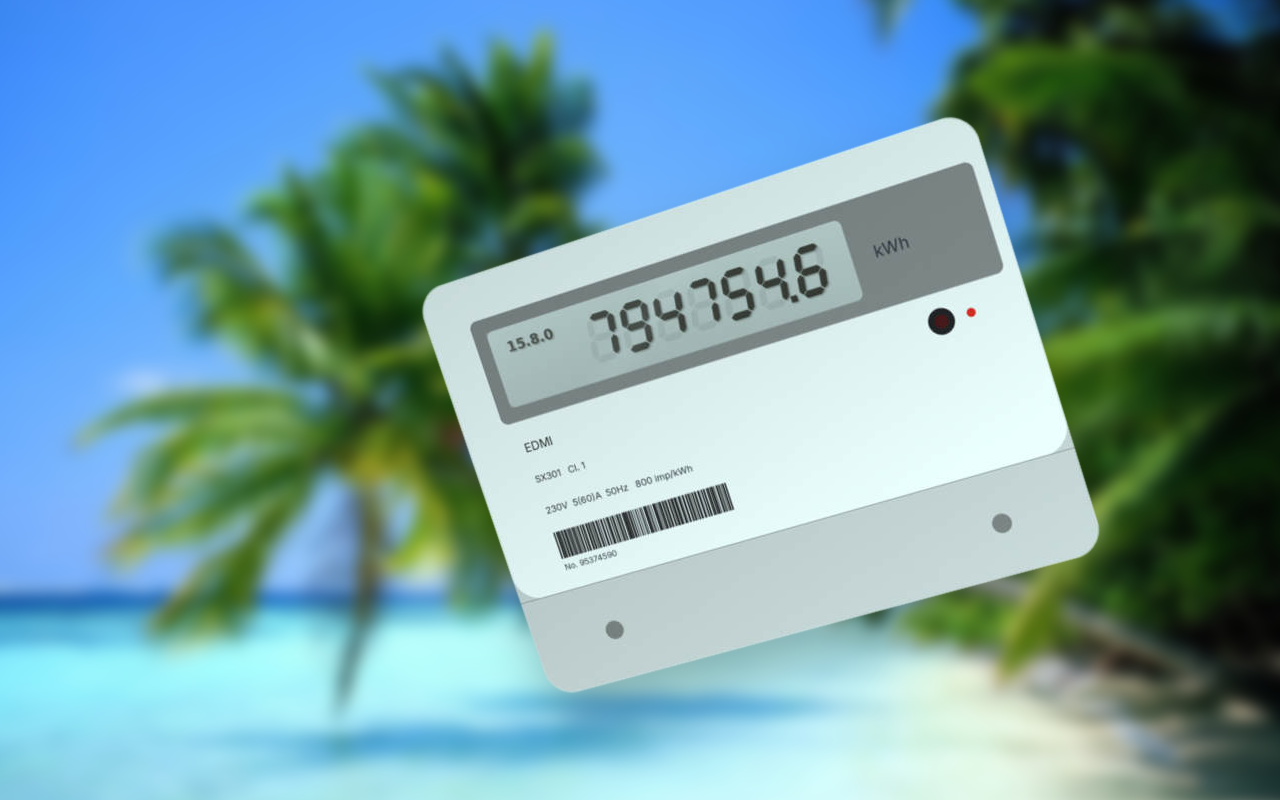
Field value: 794754.6 kWh
